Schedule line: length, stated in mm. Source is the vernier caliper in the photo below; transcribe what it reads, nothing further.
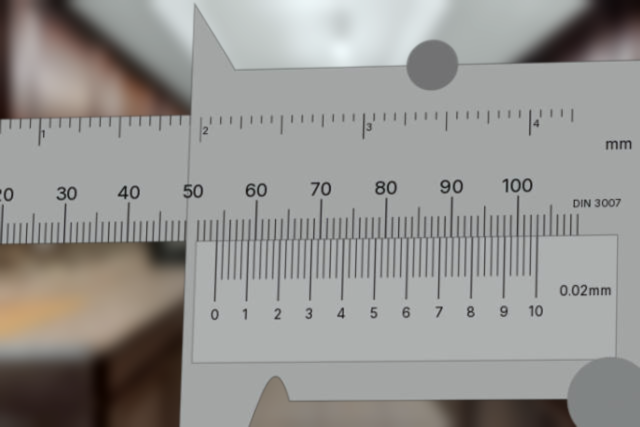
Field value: 54.0 mm
